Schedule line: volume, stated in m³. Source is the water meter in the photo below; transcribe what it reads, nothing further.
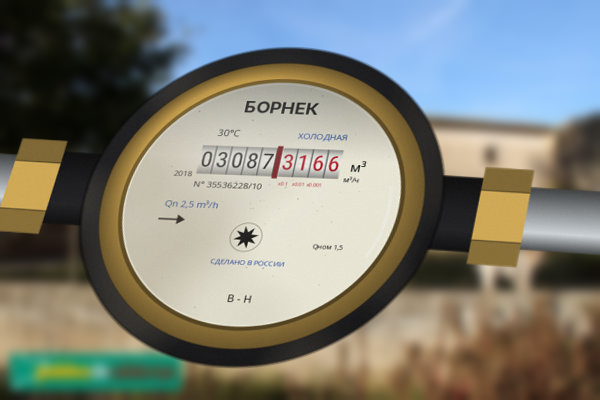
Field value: 3087.3166 m³
